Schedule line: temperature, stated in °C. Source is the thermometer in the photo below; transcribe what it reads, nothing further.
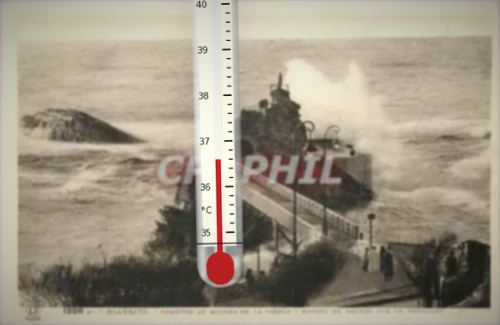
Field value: 36.6 °C
